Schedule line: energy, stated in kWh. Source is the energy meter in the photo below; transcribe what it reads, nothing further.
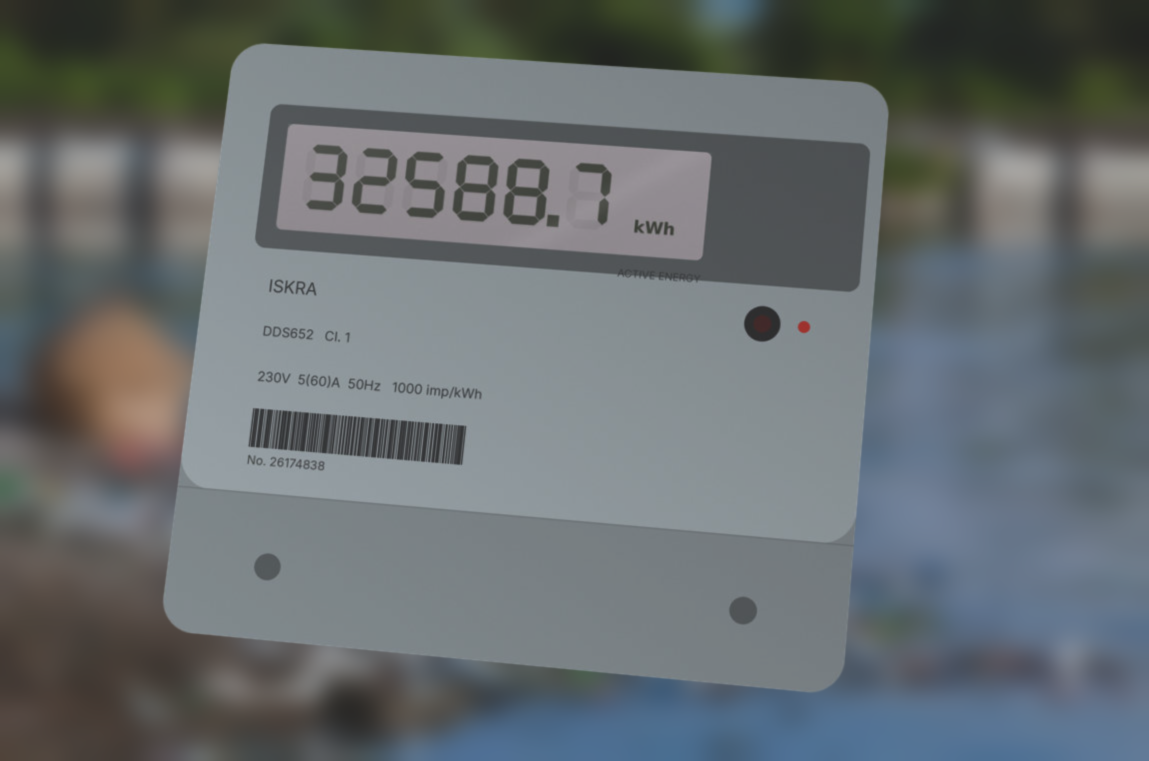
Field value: 32588.7 kWh
